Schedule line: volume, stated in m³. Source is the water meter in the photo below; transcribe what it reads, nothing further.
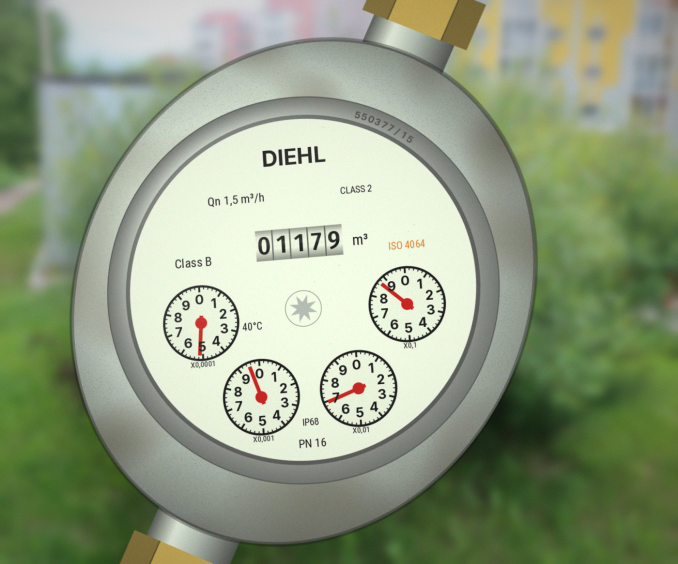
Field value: 1179.8695 m³
